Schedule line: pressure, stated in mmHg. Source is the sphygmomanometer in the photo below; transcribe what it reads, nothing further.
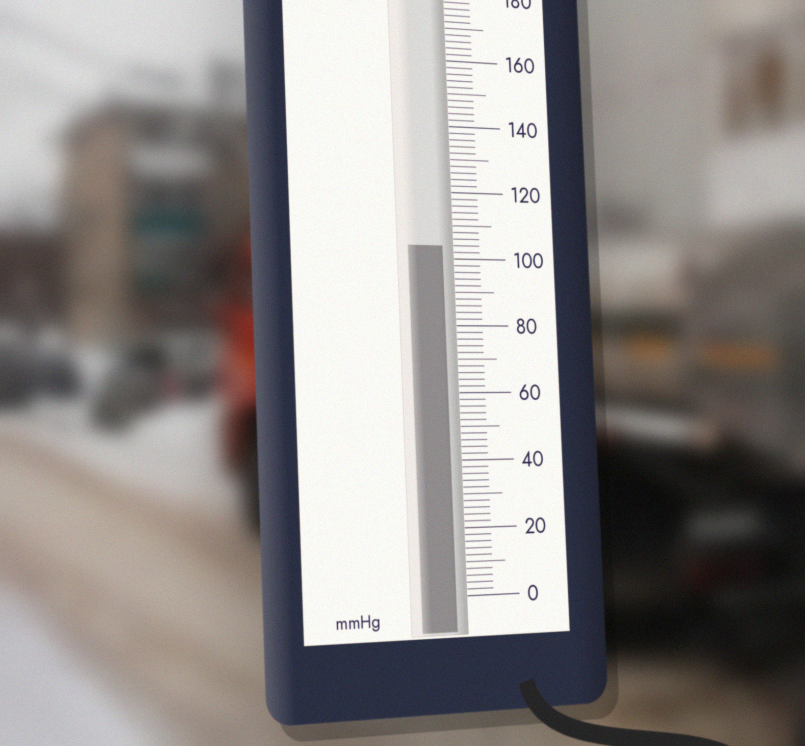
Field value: 104 mmHg
